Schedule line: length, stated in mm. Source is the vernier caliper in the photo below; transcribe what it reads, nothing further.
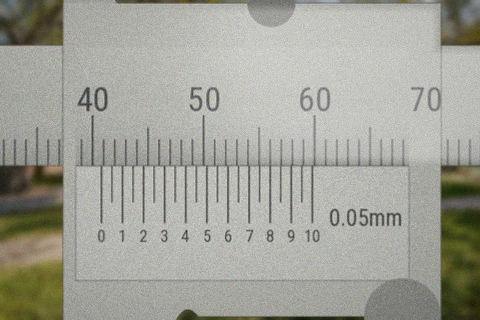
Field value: 40.8 mm
